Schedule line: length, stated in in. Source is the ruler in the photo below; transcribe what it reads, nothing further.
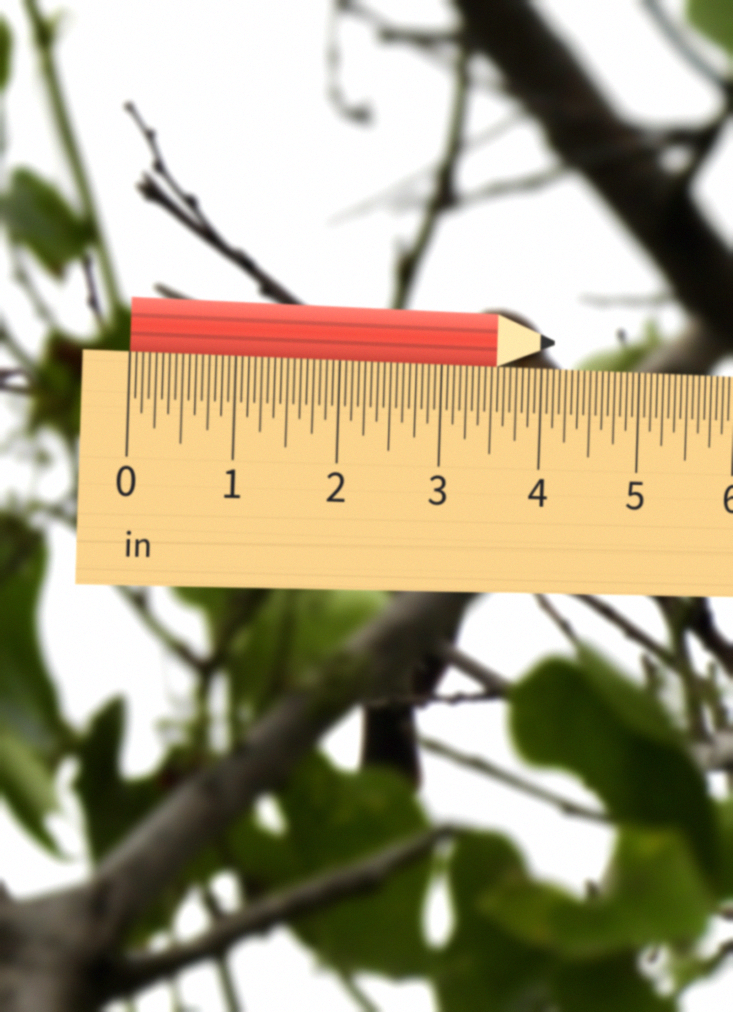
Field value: 4.125 in
